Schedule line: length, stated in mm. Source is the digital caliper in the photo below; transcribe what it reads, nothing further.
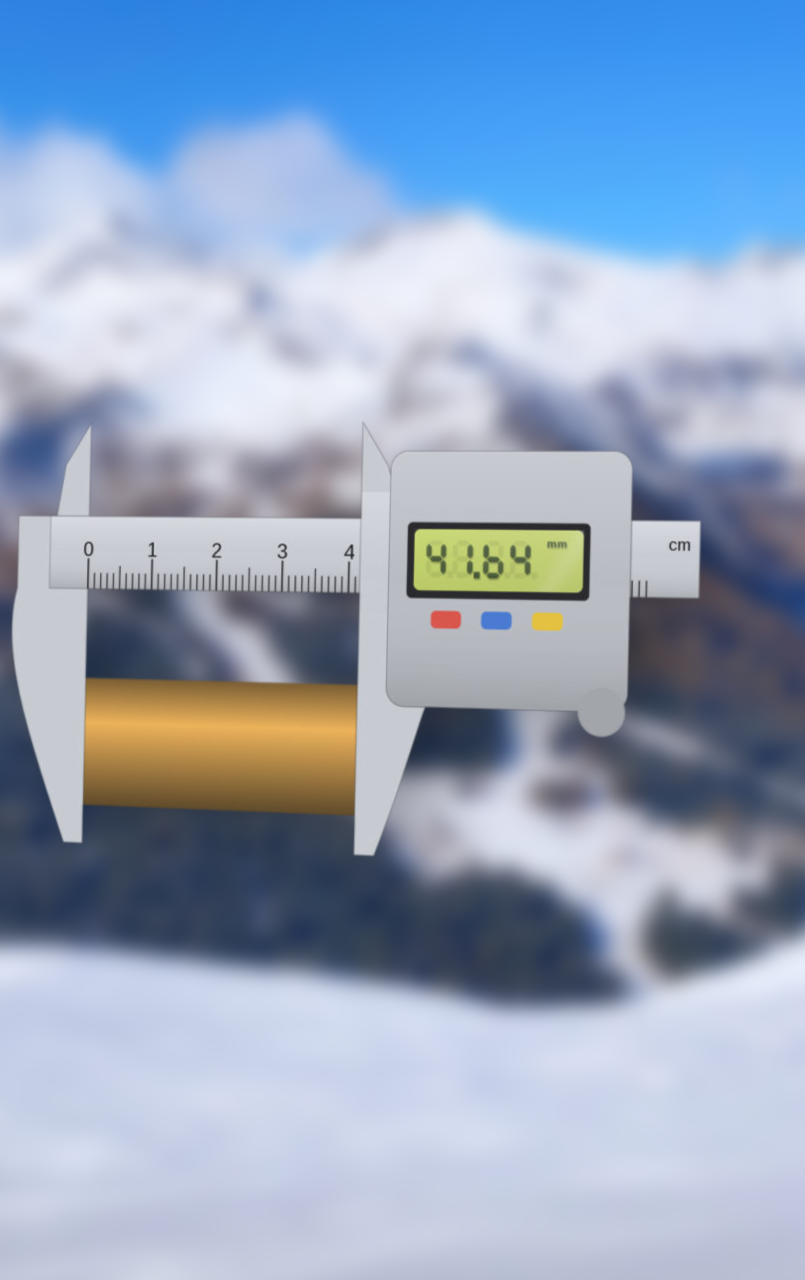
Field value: 41.64 mm
